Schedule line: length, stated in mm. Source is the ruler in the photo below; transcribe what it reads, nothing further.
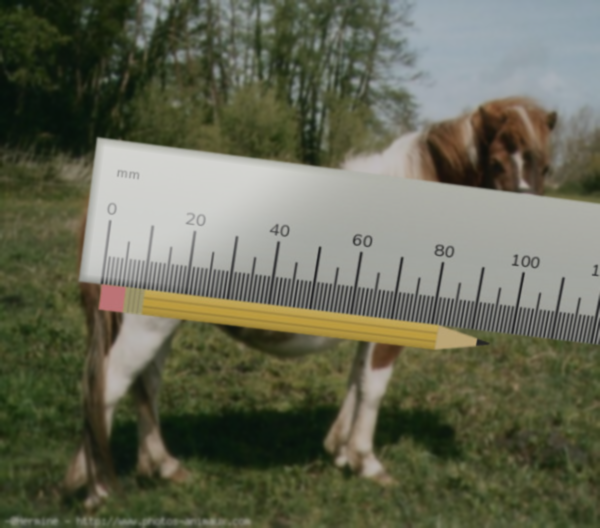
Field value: 95 mm
